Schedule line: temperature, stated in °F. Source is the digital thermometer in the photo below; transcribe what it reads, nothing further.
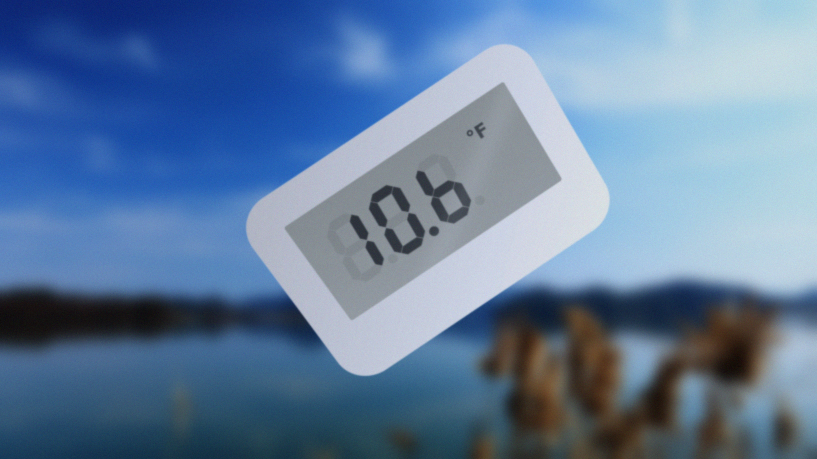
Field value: 10.6 °F
